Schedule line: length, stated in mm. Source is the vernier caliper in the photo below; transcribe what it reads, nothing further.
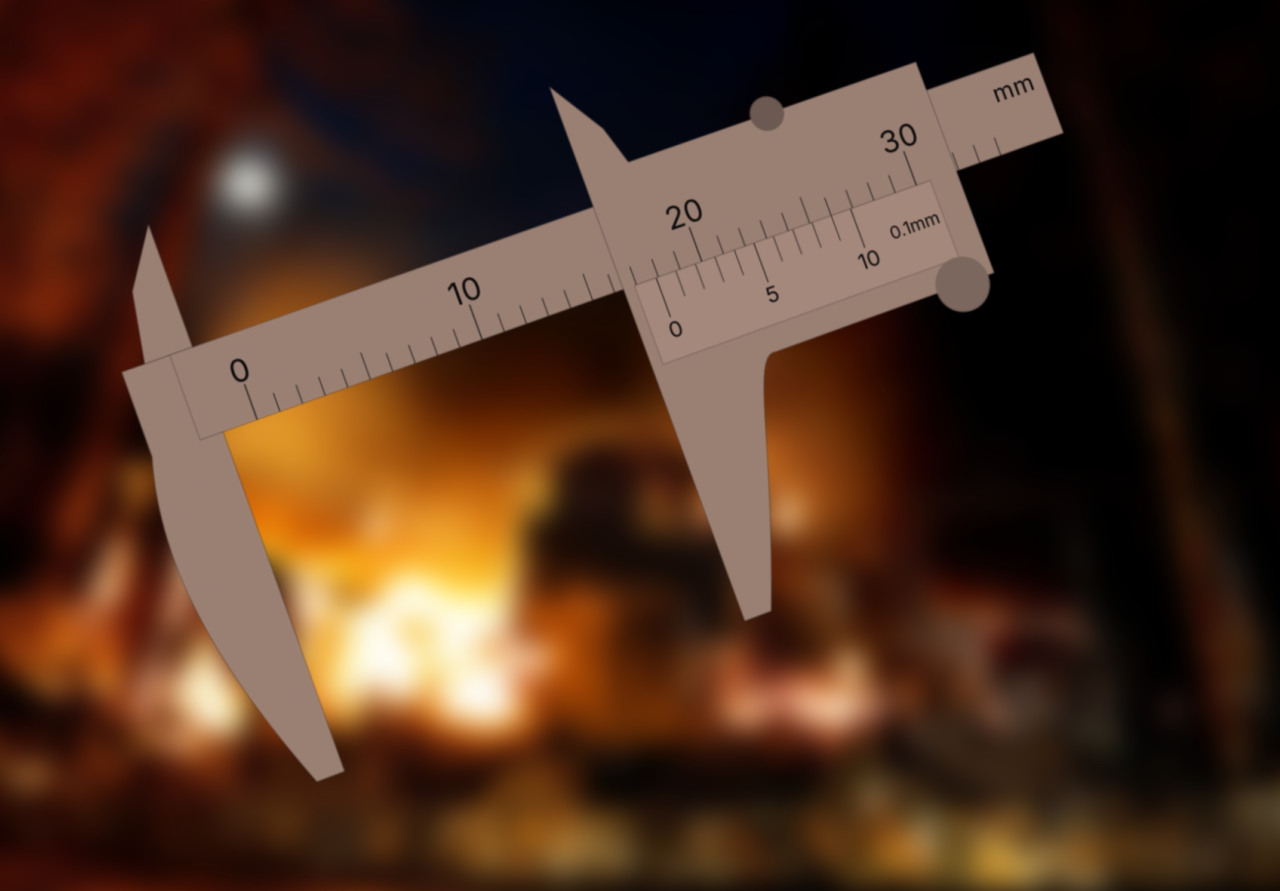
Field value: 17.9 mm
